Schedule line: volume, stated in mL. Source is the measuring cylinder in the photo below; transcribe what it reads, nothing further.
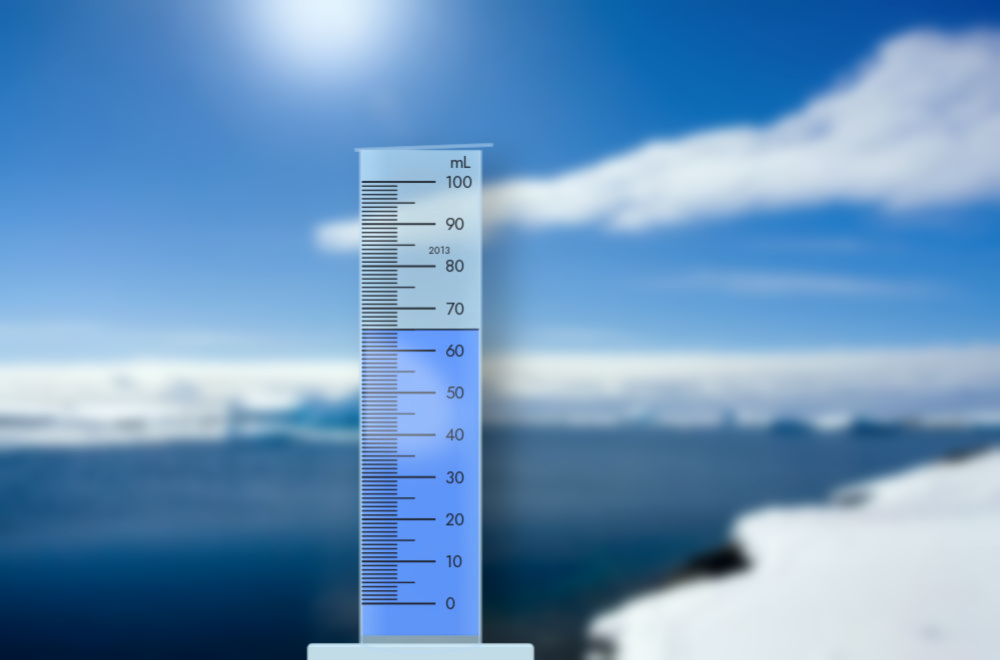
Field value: 65 mL
